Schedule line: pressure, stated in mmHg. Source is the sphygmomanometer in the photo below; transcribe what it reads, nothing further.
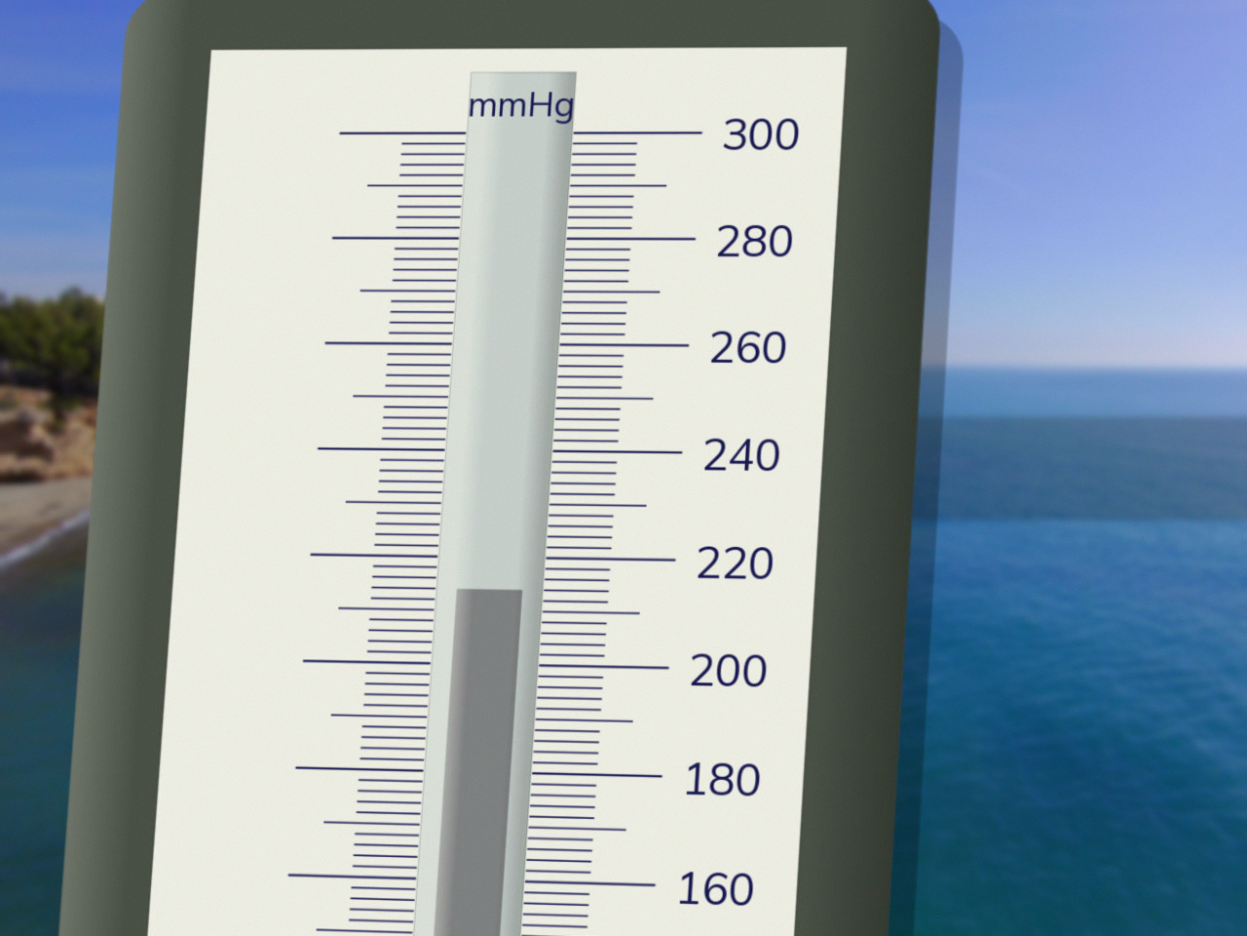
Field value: 214 mmHg
